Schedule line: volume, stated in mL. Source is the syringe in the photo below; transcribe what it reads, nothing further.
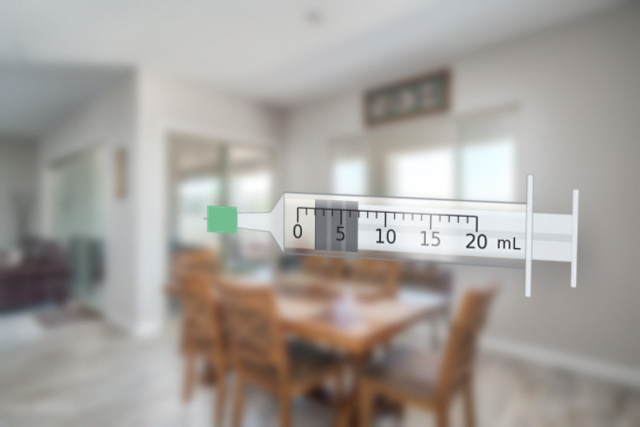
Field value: 2 mL
